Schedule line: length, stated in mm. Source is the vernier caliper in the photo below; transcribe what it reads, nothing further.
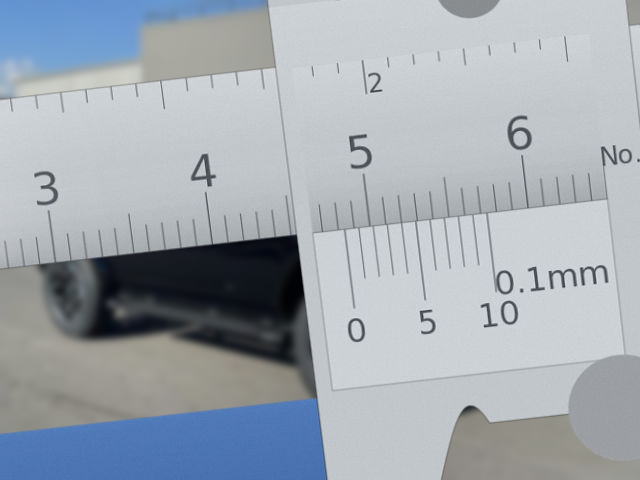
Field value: 48.4 mm
